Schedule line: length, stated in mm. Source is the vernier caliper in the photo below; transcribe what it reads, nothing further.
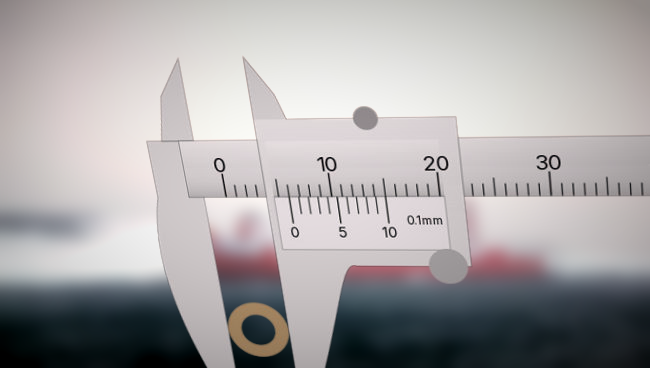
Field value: 6.0 mm
